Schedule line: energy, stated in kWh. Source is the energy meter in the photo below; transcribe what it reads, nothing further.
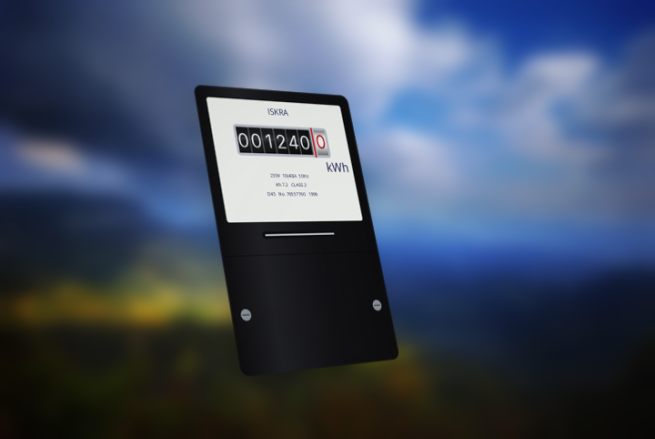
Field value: 1240.0 kWh
